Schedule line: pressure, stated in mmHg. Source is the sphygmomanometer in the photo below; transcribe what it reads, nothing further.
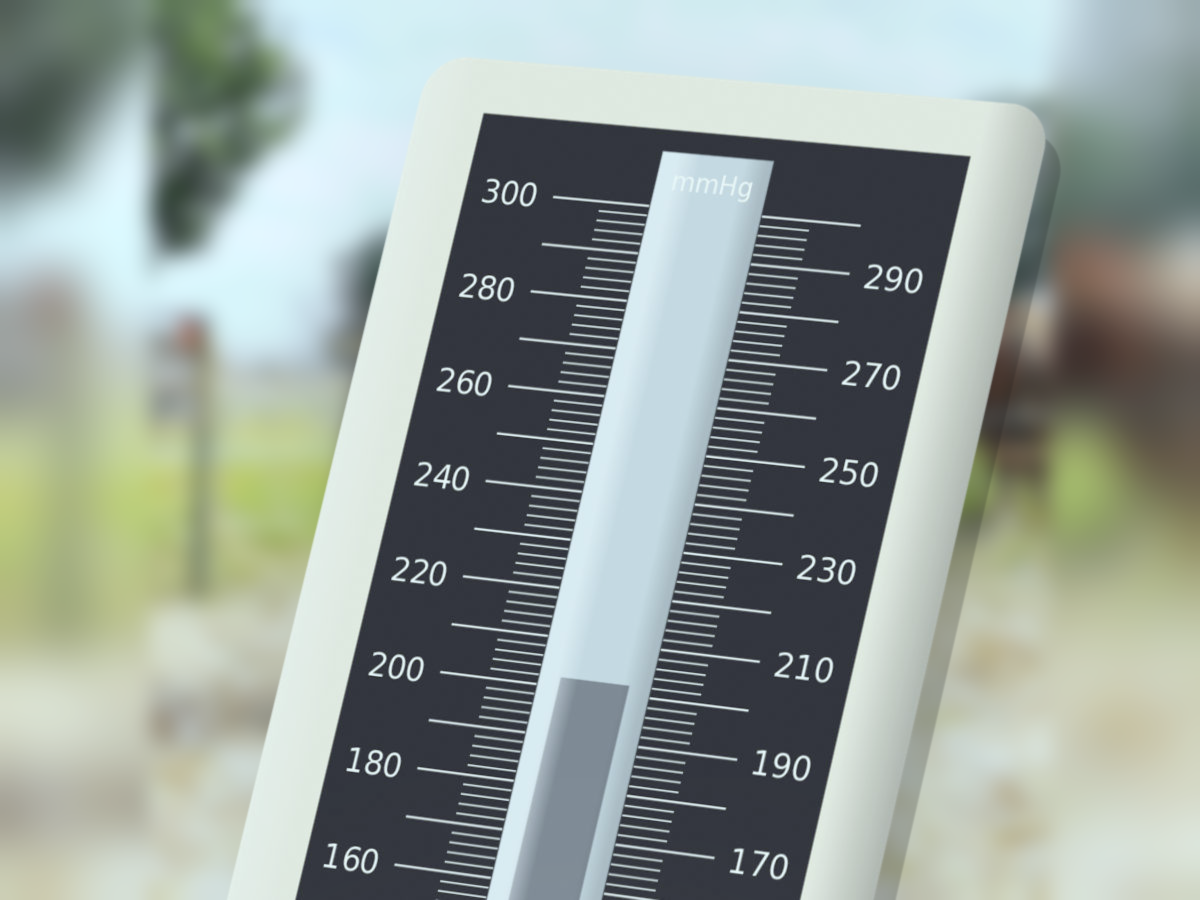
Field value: 202 mmHg
